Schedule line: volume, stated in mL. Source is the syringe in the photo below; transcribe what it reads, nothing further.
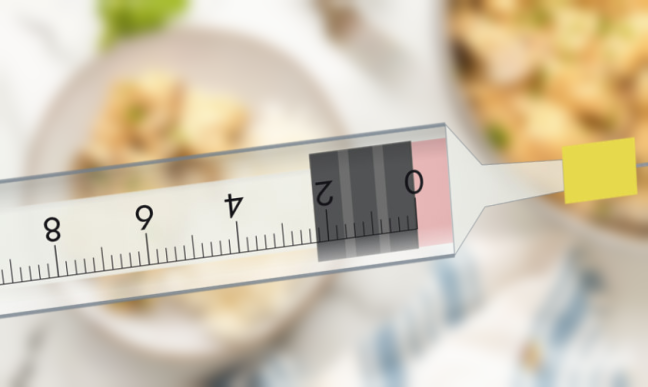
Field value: 0 mL
